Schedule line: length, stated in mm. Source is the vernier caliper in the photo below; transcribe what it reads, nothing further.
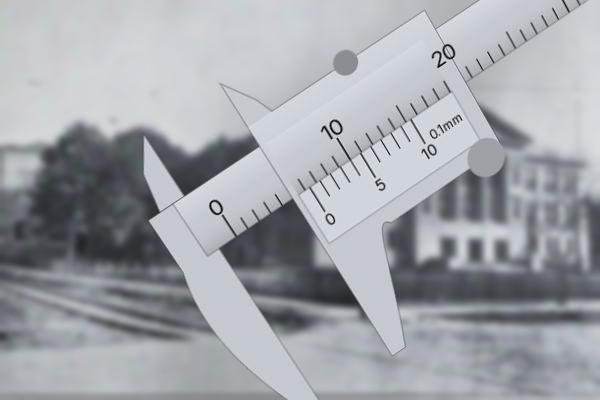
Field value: 6.4 mm
